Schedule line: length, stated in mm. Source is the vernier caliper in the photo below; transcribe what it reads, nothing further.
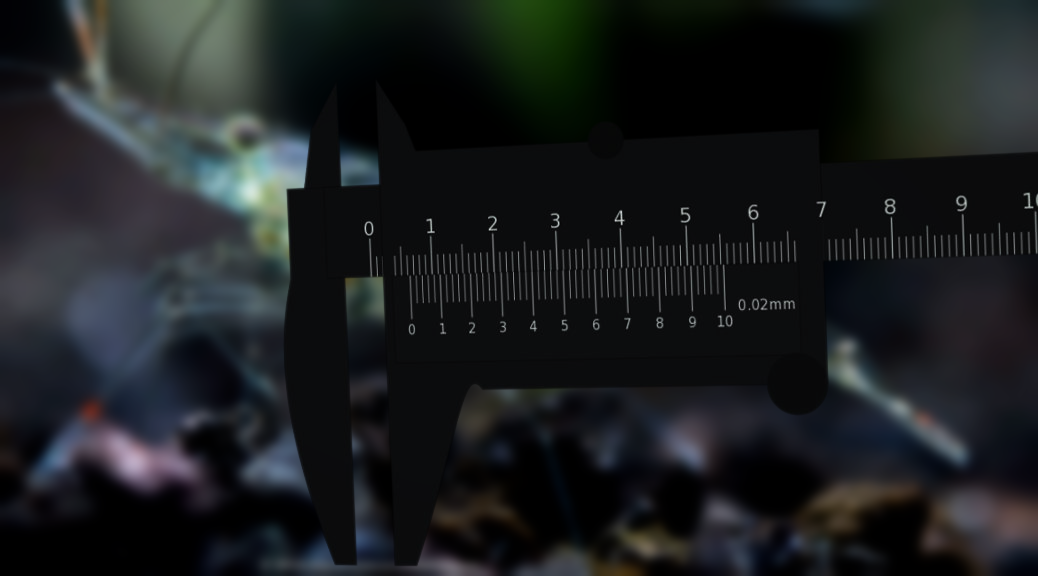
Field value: 6.4 mm
